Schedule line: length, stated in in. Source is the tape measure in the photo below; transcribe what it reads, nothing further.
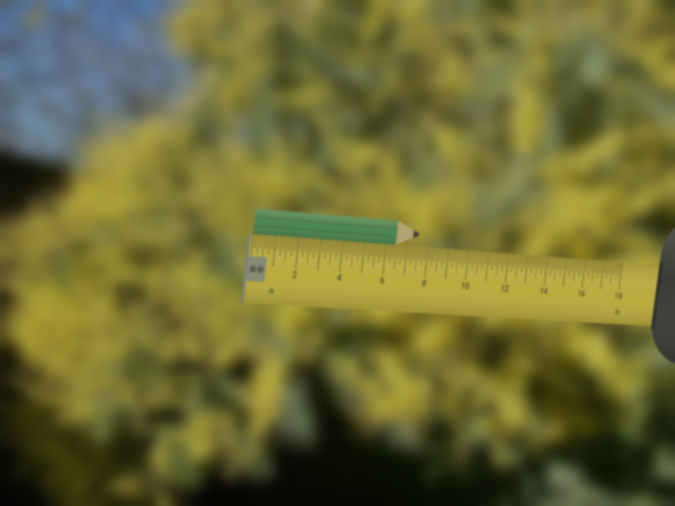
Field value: 7.5 in
